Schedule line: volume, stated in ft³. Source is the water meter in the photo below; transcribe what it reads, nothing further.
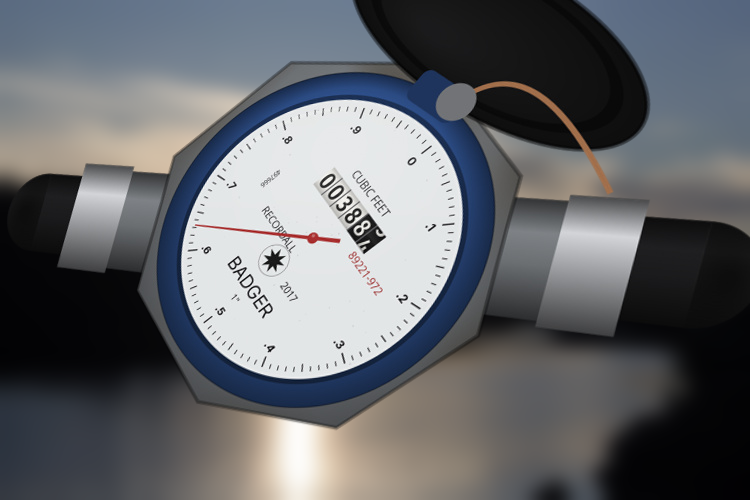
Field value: 3883.63 ft³
